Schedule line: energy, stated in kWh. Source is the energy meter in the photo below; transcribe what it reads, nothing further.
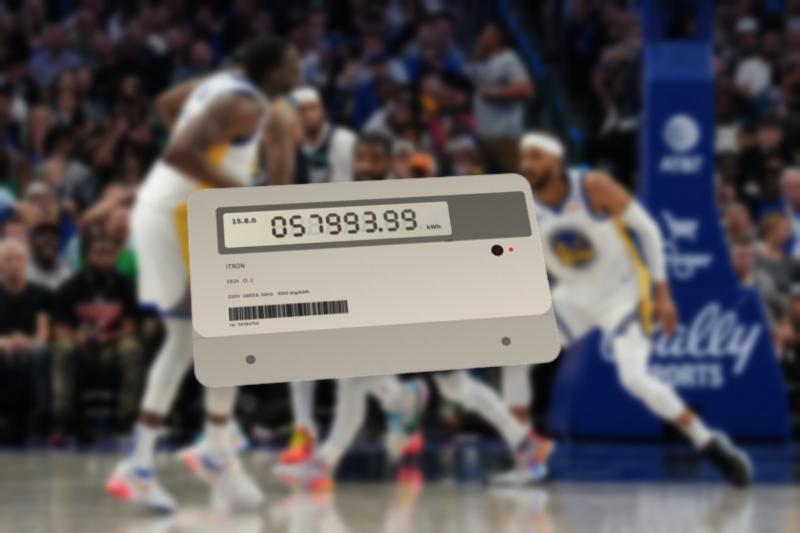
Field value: 57993.99 kWh
